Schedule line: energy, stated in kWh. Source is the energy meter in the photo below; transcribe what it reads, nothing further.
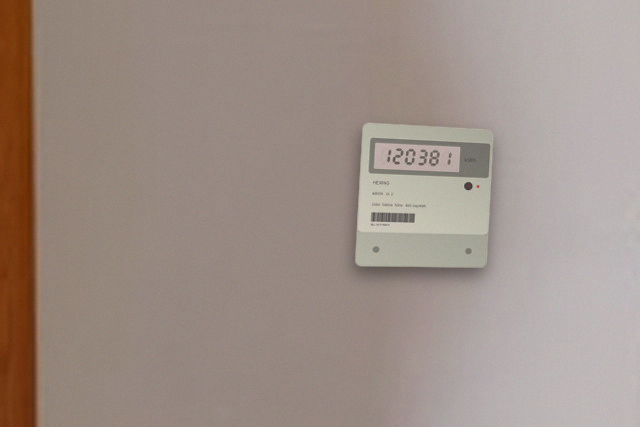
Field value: 120381 kWh
